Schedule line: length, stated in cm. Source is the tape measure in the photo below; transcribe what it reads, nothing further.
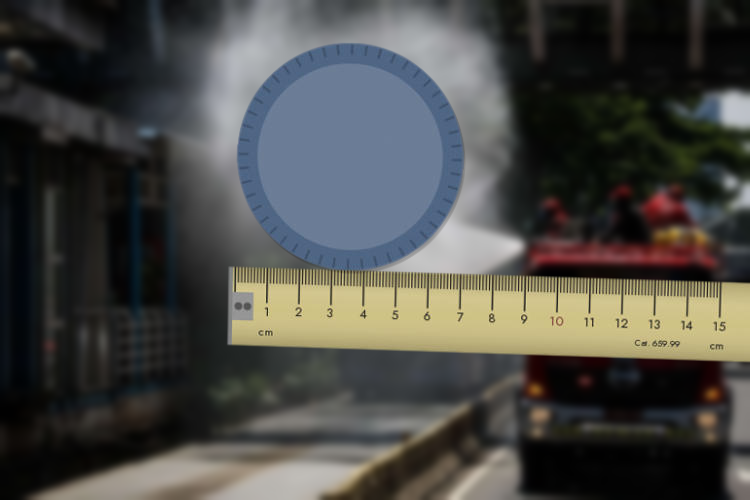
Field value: 7 cm
